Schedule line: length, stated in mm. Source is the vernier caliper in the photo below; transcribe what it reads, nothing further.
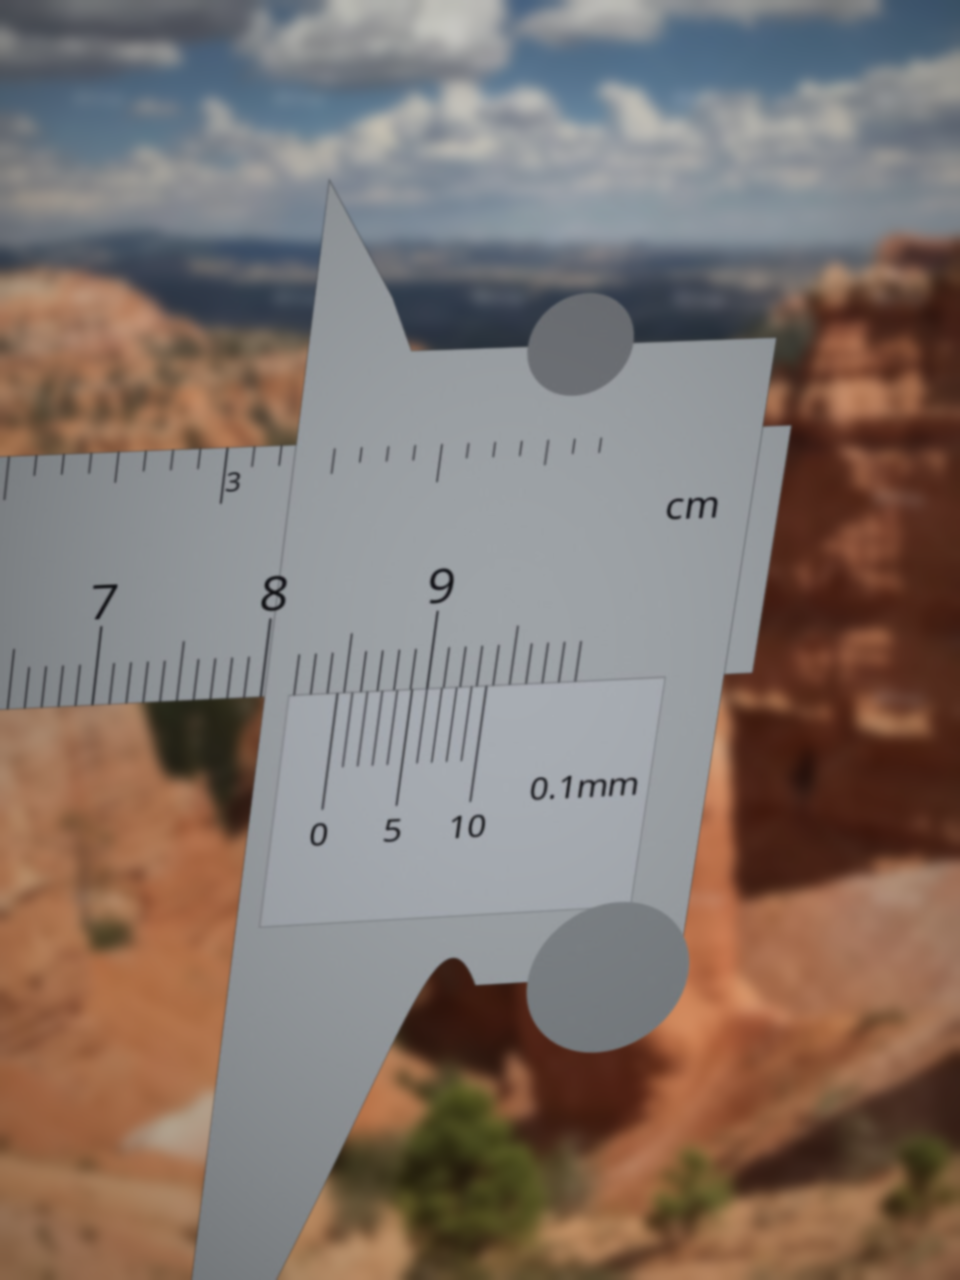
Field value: 84.6 mm
